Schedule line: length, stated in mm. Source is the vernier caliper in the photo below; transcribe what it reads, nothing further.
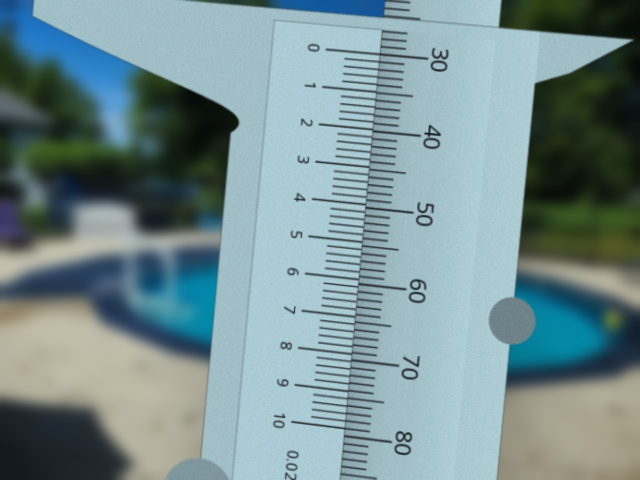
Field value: 30.0 mm
